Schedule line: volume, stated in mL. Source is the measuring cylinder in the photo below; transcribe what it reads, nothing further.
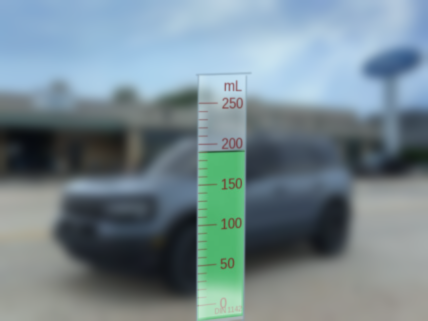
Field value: 190 mL
